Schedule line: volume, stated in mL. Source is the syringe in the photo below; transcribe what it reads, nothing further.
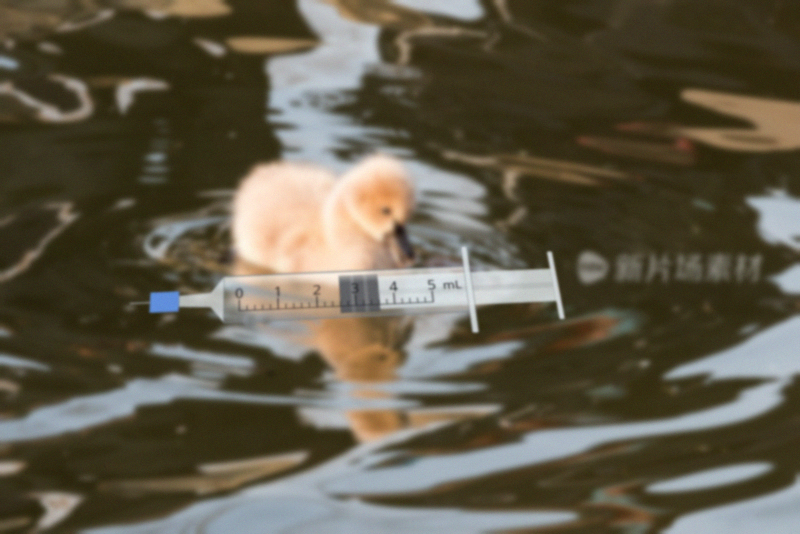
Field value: 2.6 mL
